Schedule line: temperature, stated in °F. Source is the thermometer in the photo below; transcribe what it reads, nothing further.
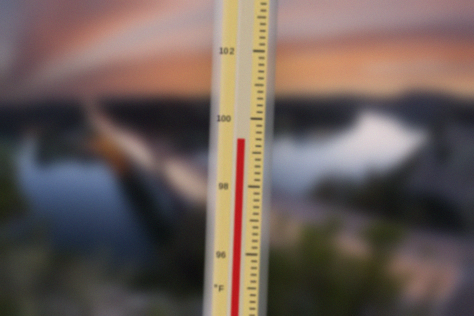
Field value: 99.4 °F
